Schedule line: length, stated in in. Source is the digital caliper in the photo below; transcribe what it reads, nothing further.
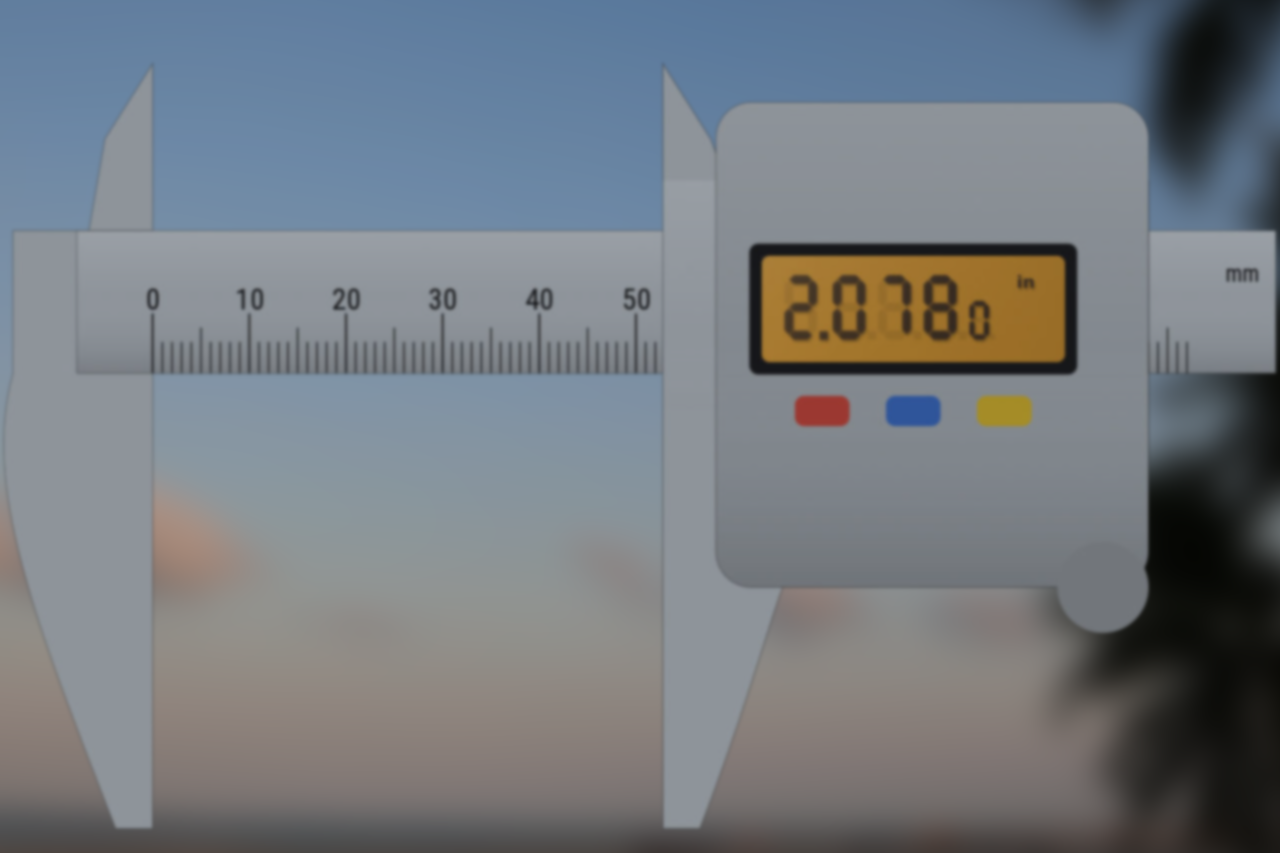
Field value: 2.0780 in
